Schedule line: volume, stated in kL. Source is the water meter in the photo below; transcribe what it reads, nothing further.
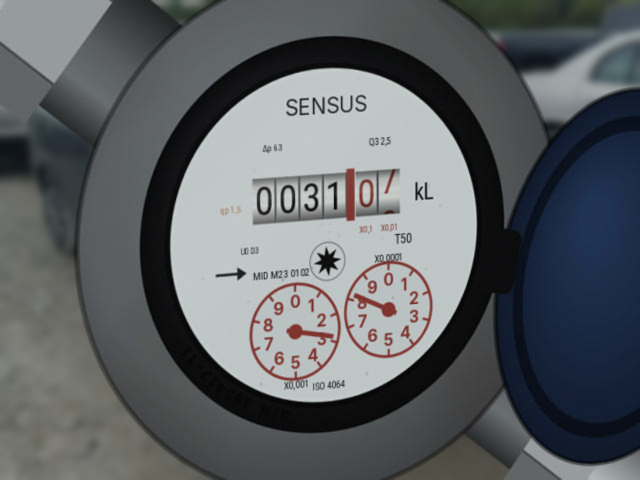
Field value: 31.0728 kL
